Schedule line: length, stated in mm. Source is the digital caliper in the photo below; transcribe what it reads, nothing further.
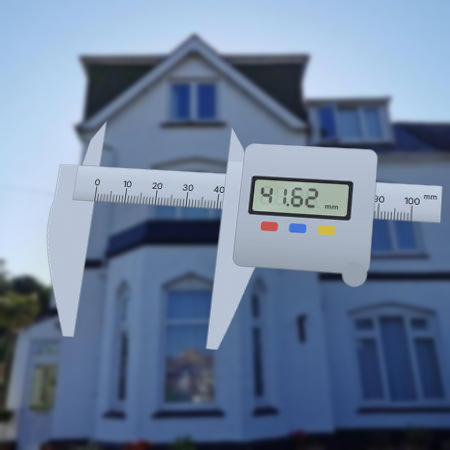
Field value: 41.62 mm
